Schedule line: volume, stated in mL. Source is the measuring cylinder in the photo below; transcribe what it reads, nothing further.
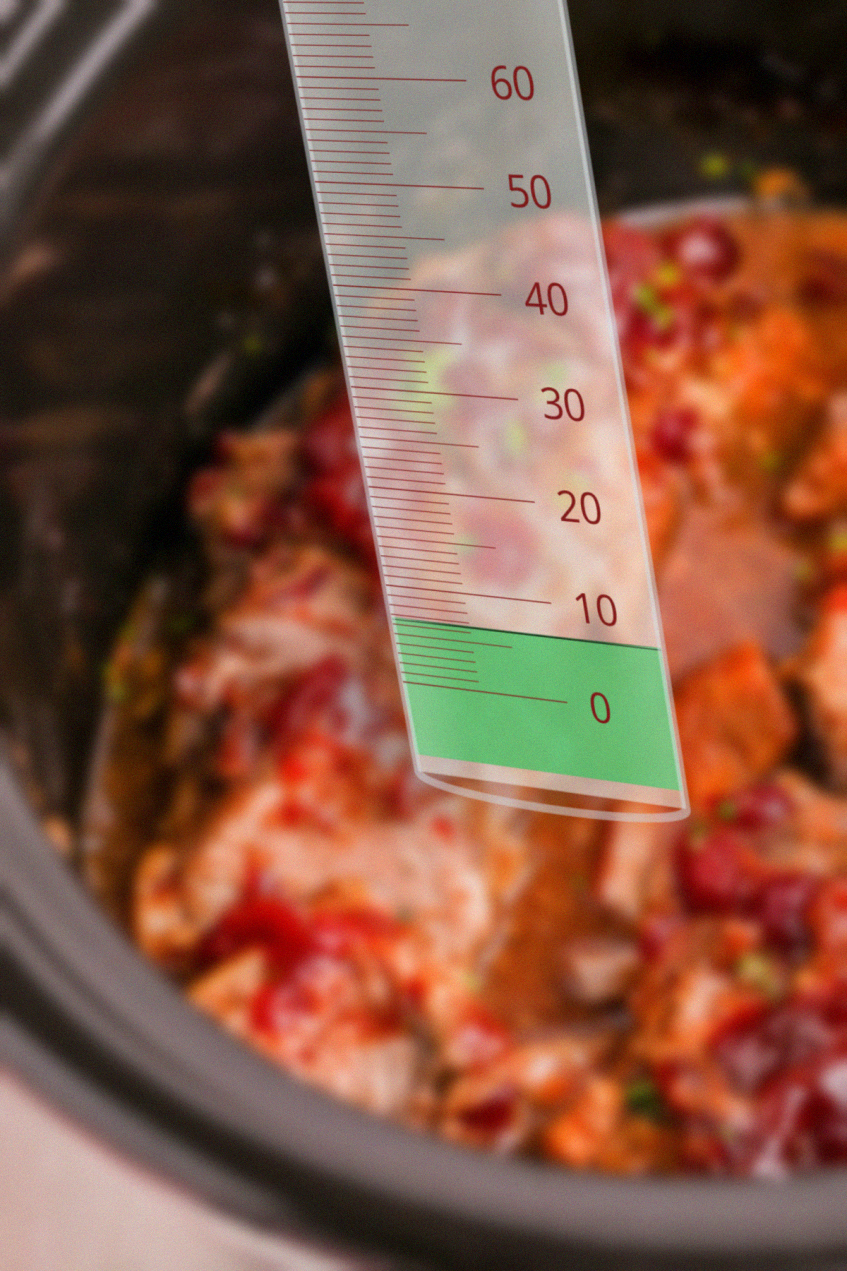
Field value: 6.5 mL
